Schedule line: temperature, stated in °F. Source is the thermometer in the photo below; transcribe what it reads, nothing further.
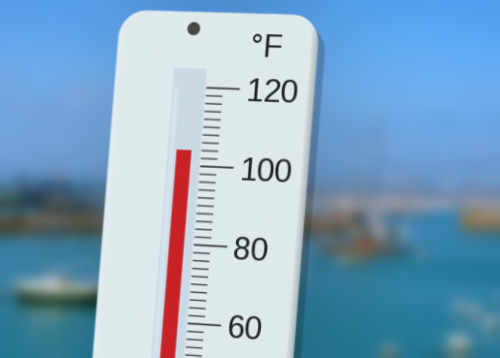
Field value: 104 °F
